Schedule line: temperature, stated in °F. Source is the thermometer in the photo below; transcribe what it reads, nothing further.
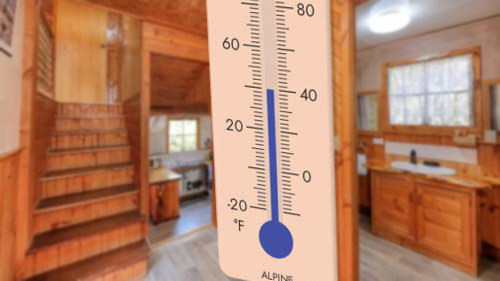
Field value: 40 °F
